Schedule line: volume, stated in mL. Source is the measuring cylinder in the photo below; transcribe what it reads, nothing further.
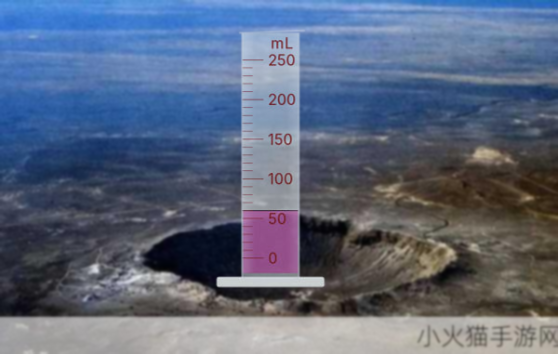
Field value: 60 mL
